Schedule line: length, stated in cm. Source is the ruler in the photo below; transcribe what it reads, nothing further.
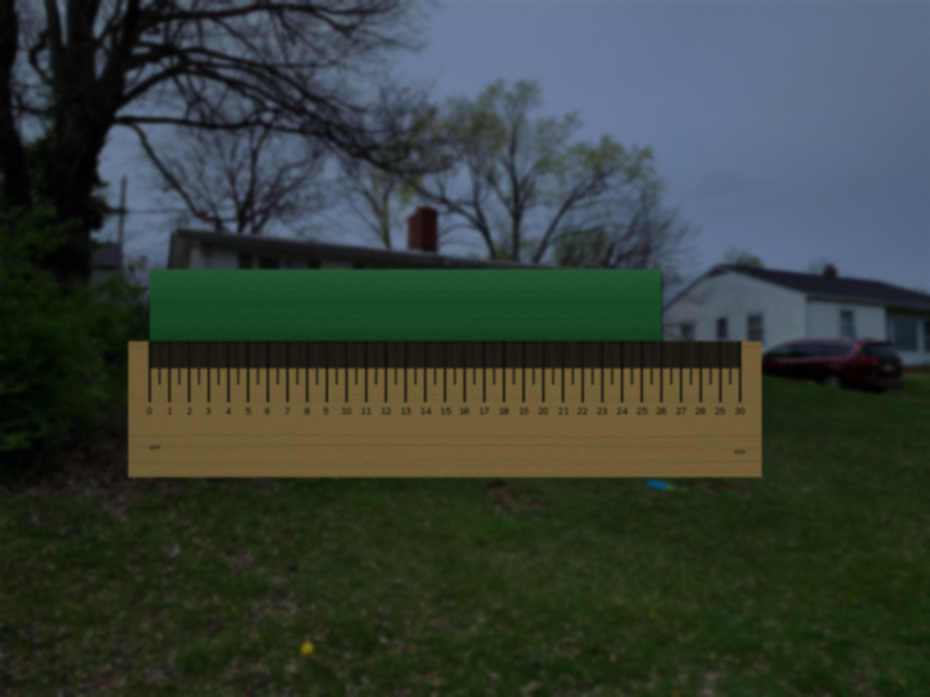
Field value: 26 cm
